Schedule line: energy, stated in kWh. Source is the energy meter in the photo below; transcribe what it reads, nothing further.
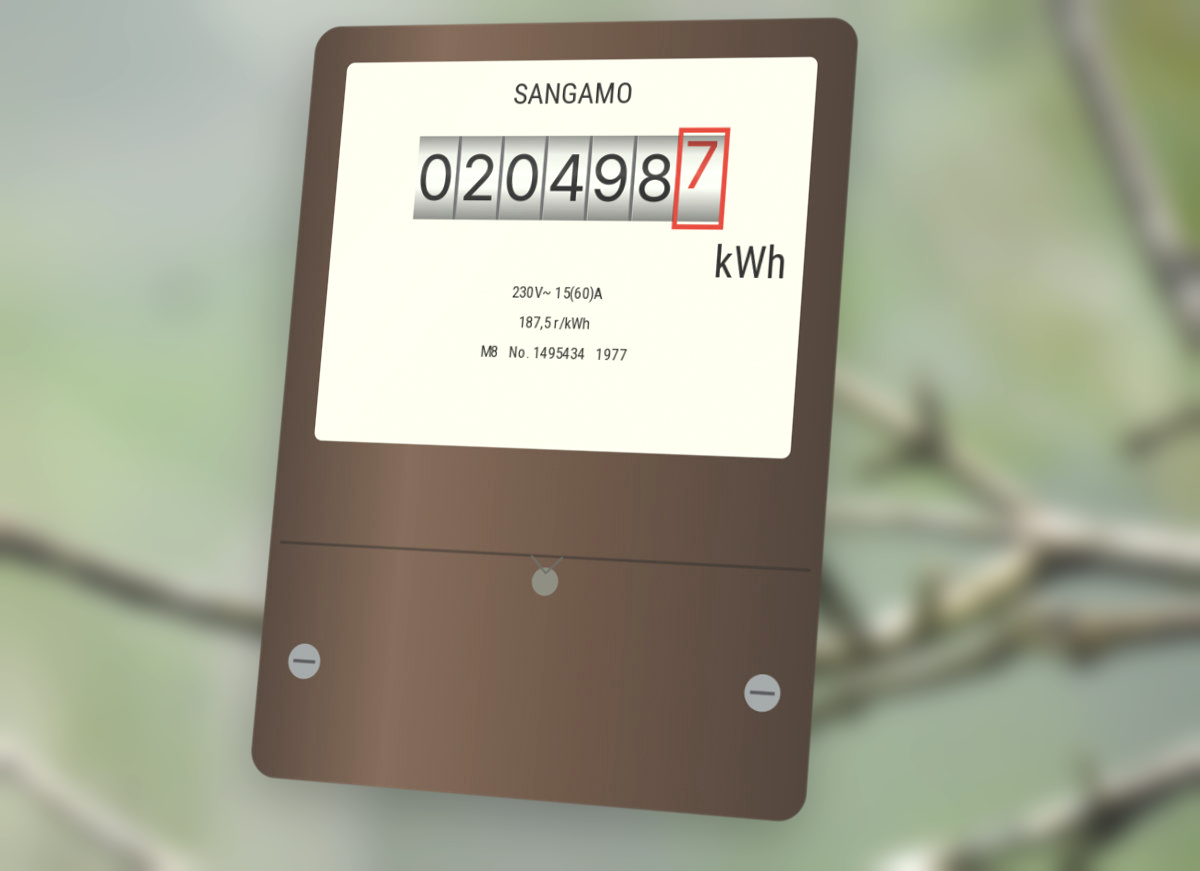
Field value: 20498.7 kWh
